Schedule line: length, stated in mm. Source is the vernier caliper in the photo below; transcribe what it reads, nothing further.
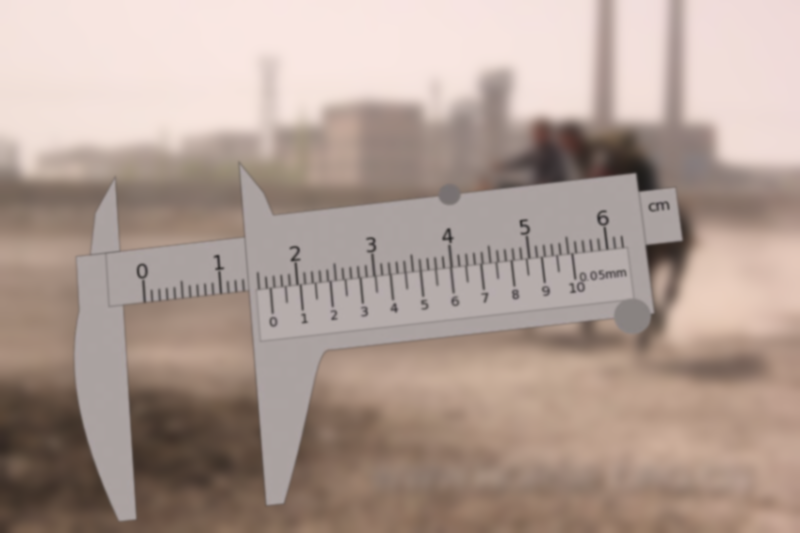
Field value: 16.5 mm
